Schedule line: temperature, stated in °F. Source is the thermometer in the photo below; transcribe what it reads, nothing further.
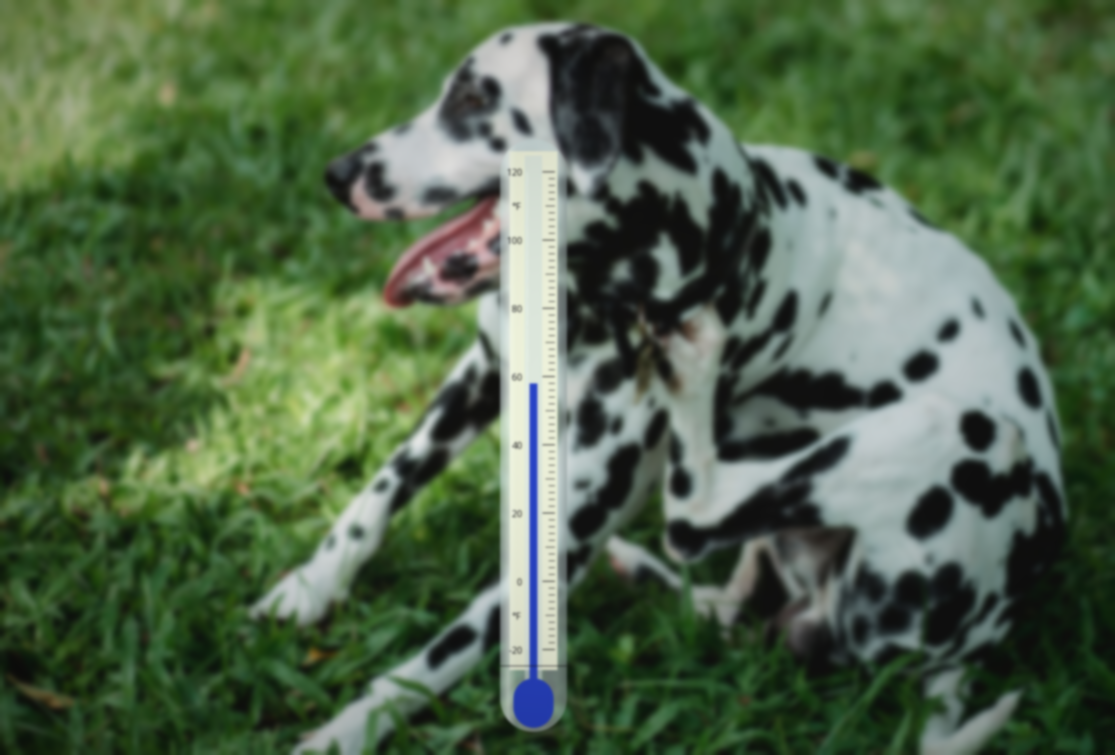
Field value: 58 °F
